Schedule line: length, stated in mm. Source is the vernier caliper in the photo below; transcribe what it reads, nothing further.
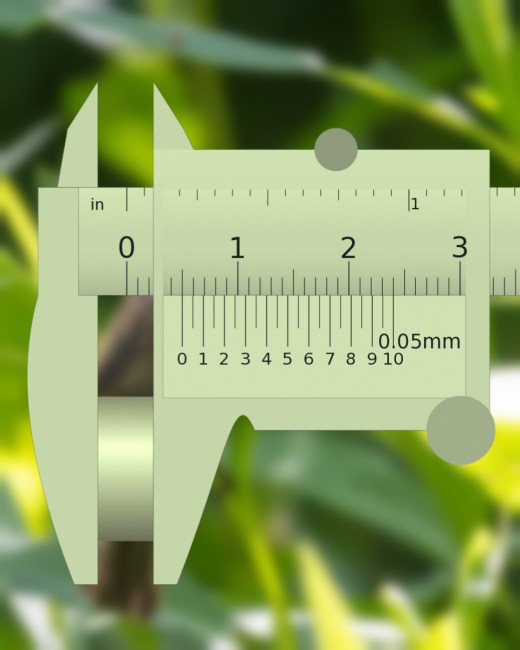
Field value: 5.0 mm
